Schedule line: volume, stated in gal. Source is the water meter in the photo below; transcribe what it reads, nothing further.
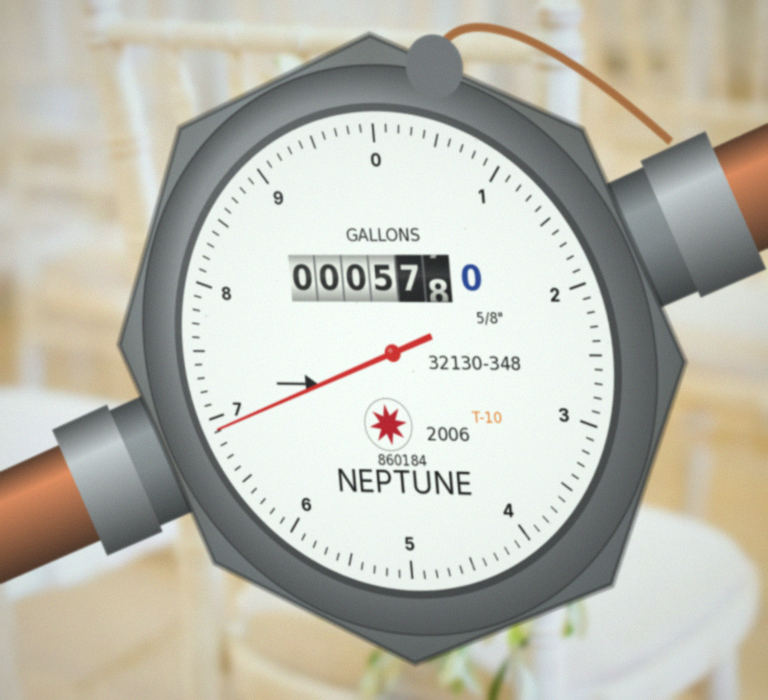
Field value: 5776.9 gal
